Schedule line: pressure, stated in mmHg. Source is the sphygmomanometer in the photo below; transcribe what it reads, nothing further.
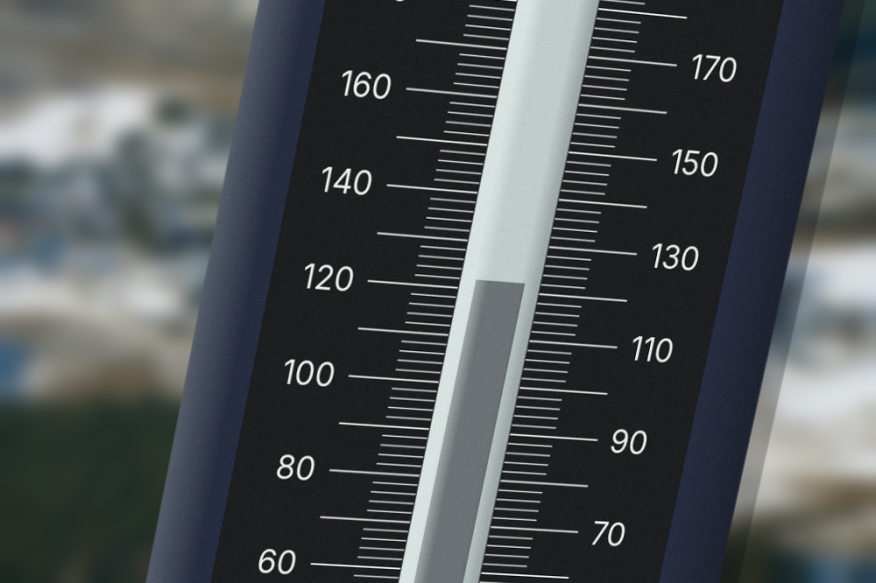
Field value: 122 mmHg
